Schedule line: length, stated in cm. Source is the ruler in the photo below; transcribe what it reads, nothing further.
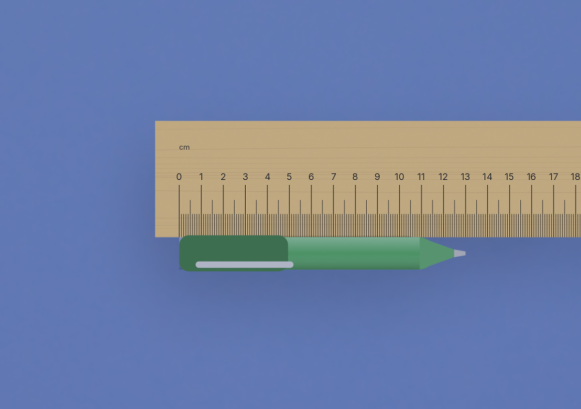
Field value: 13 cm
